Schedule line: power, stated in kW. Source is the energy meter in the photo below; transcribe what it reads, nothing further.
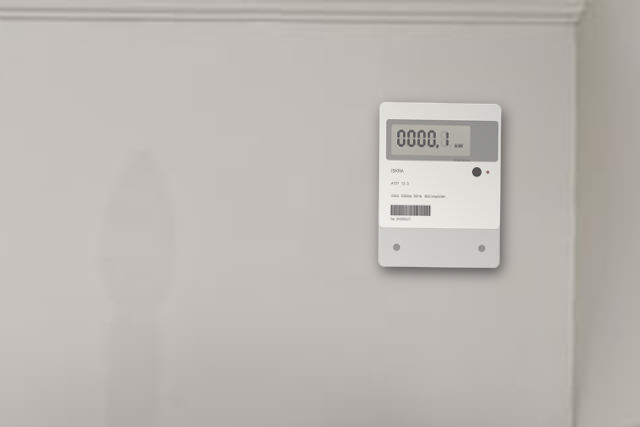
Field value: 0.1 kW
